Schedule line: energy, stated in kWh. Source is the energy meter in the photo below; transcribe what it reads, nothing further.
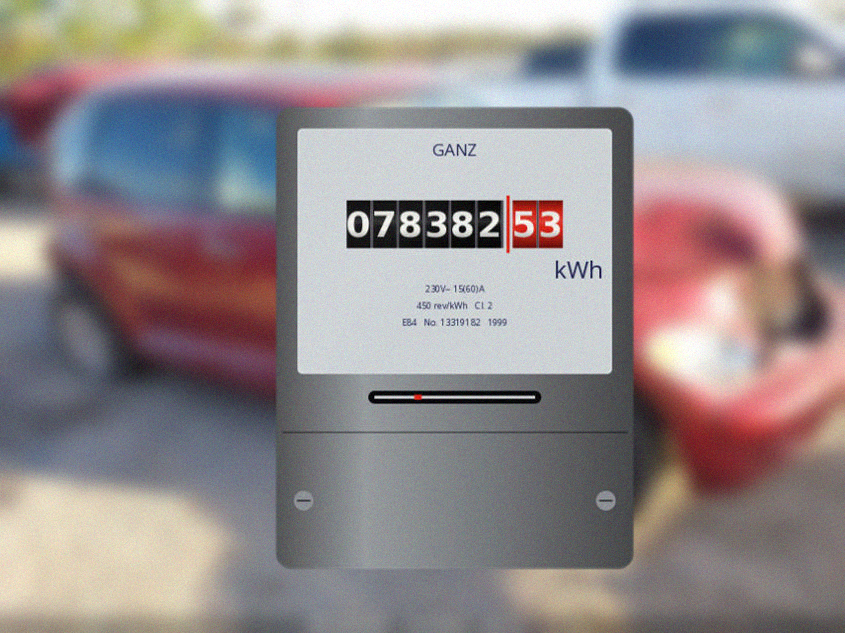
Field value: 78382.53 kWh
